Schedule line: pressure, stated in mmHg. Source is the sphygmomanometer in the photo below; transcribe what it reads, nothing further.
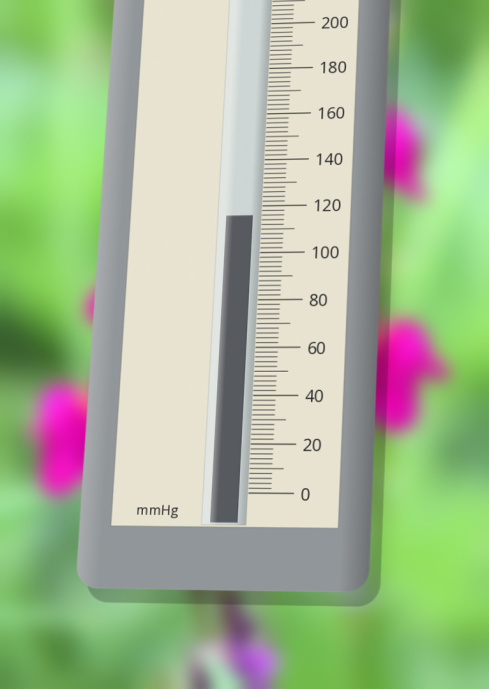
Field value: 116 mmHg
